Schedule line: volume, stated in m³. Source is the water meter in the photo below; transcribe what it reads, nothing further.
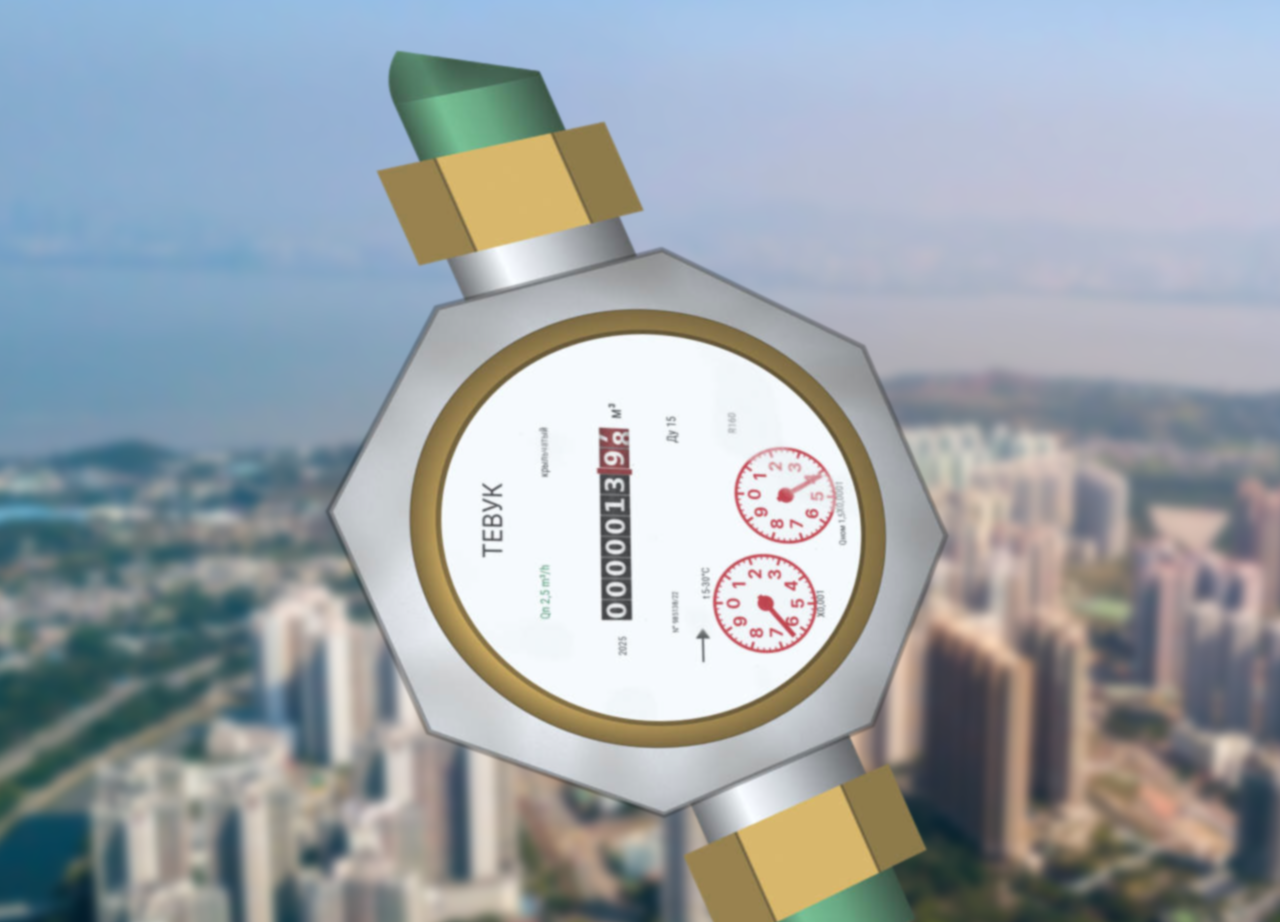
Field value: 13.9764 m³
